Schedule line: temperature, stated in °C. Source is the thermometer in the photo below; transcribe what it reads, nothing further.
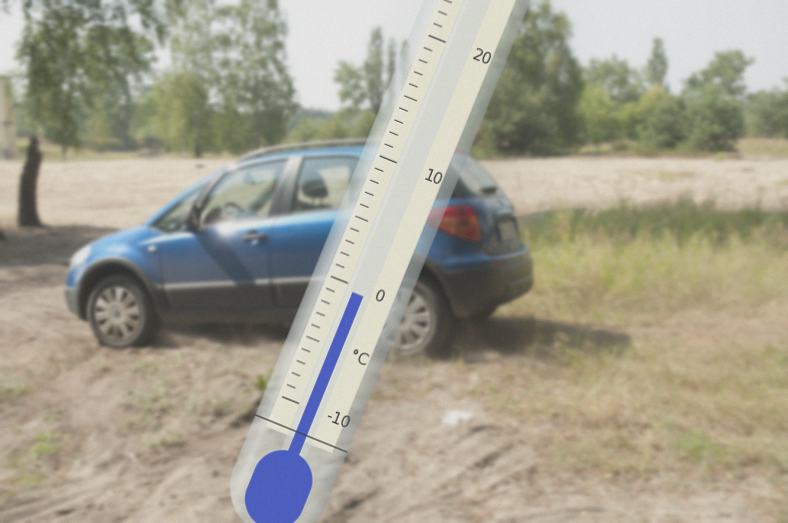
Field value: -0.5 °C
